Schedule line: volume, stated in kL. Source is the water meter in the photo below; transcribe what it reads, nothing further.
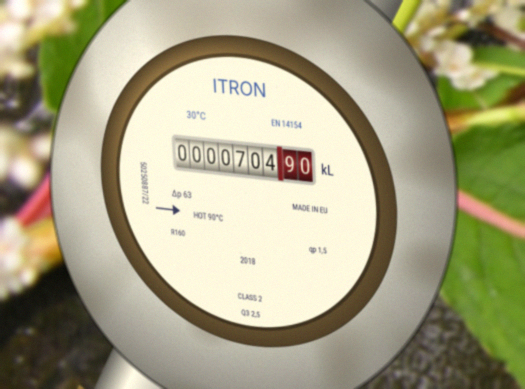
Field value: 704.90 kL
